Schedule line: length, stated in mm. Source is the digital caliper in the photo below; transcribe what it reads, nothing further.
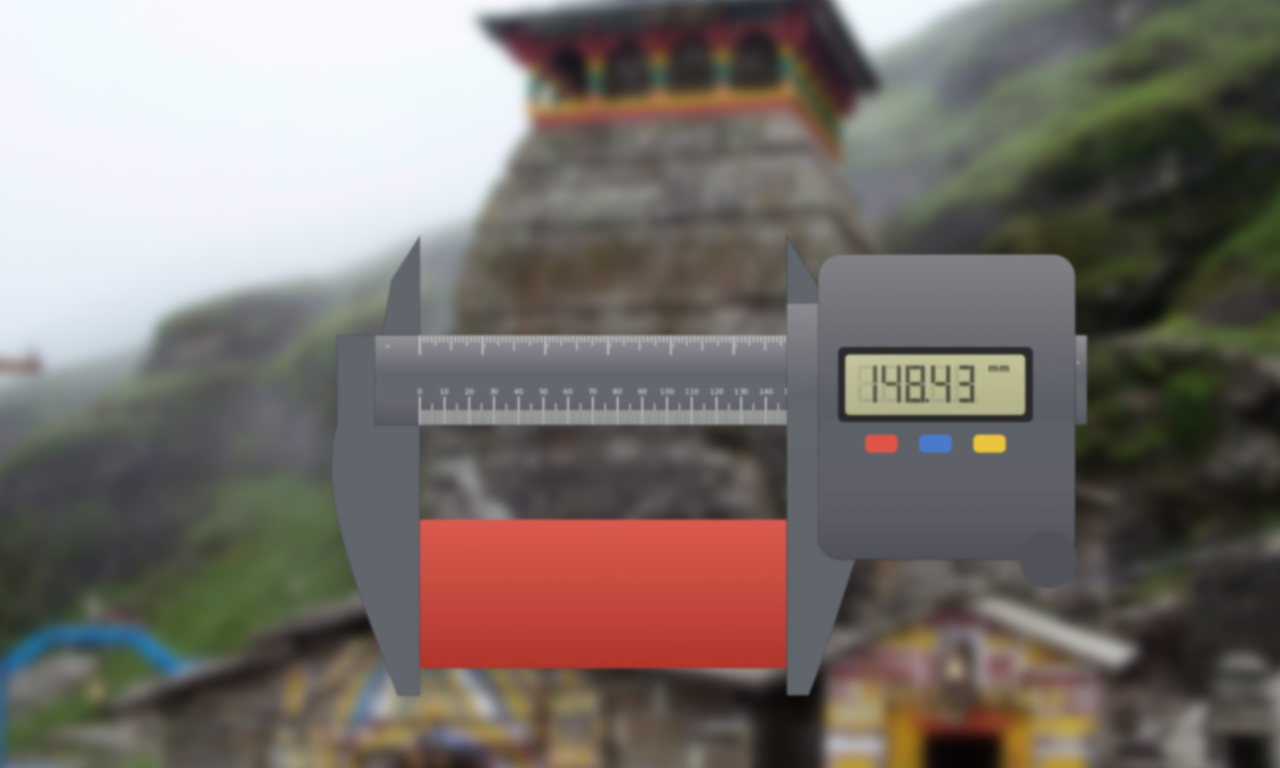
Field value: 148.43 mm
